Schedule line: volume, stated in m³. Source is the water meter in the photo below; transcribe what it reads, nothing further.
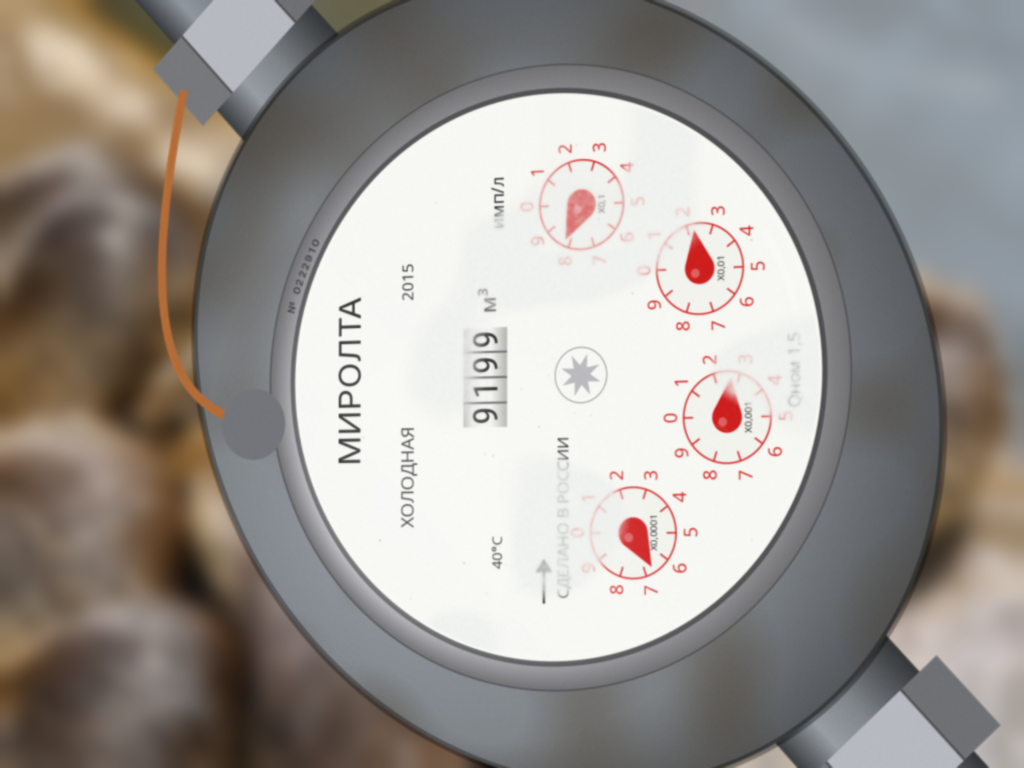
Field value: 9199.8226 m³
